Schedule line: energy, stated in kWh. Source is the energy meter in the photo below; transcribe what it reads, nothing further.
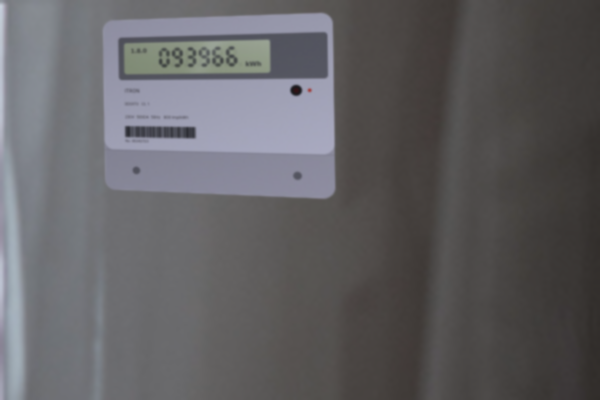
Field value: 93966 kWh
